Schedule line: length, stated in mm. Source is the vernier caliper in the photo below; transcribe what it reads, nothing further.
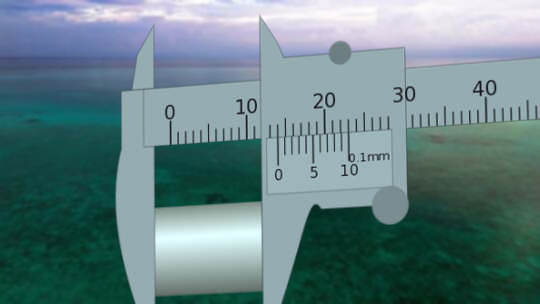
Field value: 14.0 mm
